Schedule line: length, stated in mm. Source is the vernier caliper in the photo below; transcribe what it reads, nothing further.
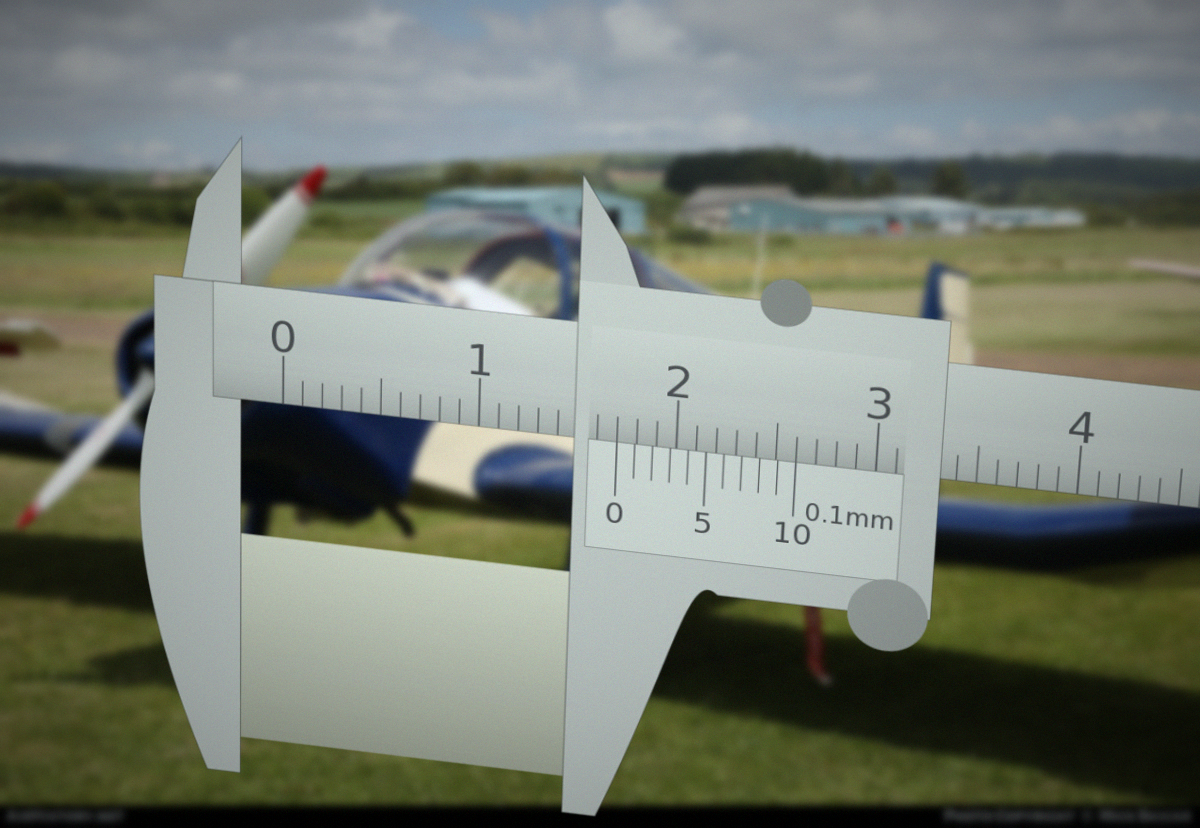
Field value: 17.0 mm
